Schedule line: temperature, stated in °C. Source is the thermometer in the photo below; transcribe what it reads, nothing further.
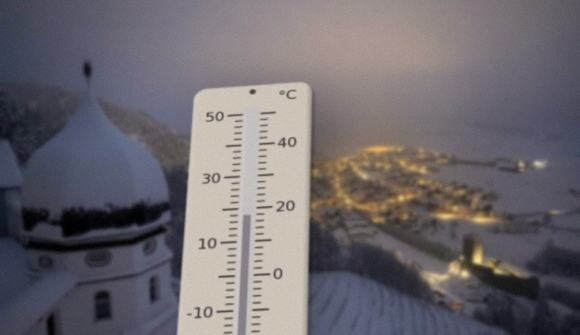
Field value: 18 °C
